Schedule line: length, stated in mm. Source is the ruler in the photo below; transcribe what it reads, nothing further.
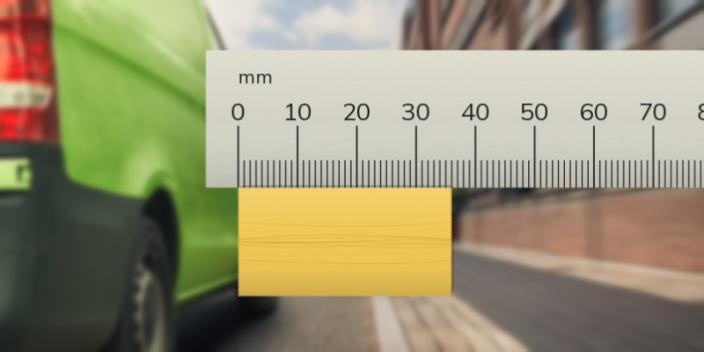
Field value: 36 mm
